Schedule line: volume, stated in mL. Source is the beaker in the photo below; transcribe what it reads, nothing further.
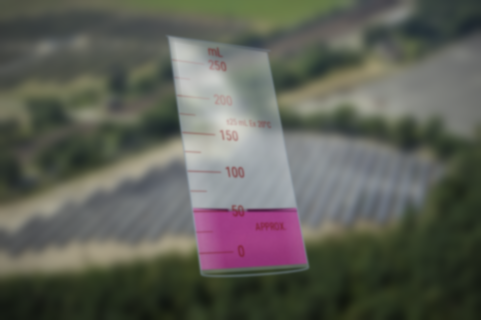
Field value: 50 mL
